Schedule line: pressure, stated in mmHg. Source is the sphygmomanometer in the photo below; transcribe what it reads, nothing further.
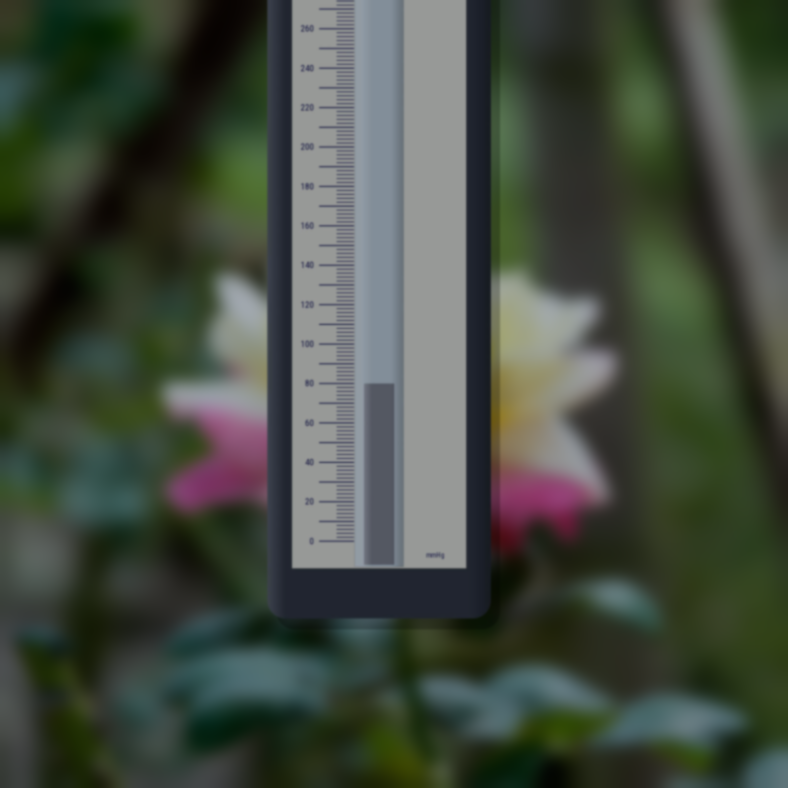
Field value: 80 mmHg
